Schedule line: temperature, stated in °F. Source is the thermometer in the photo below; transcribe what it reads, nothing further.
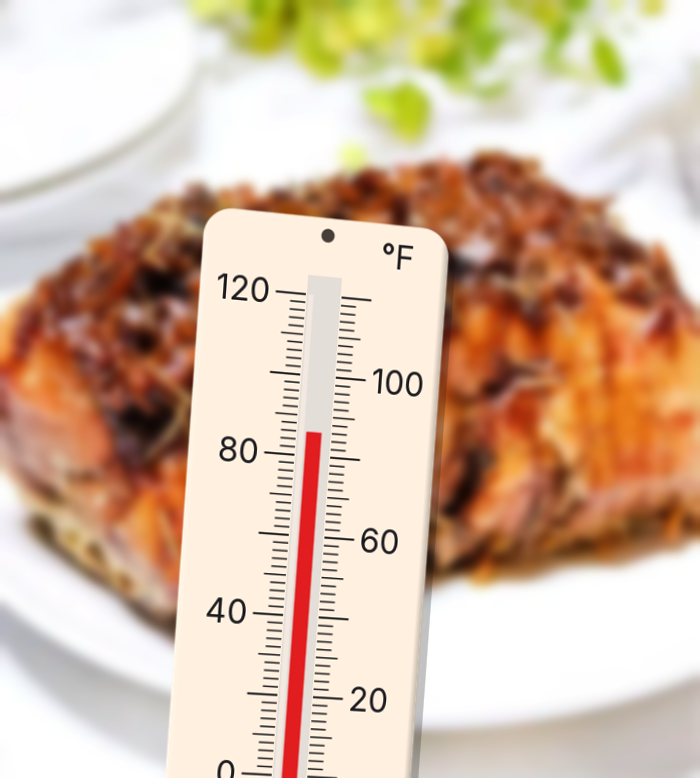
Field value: 86 °F
